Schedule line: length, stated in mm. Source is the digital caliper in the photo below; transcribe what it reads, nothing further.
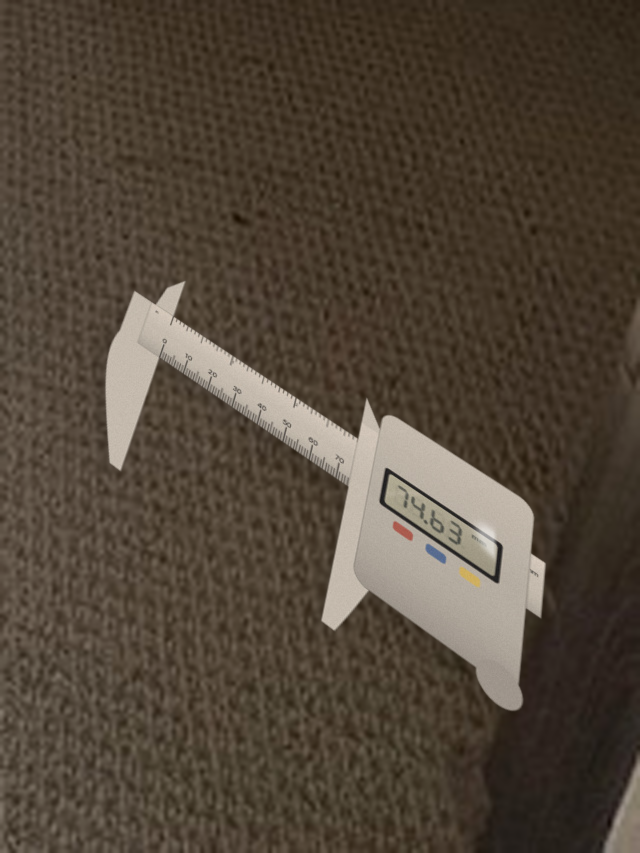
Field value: 74.63 mm
